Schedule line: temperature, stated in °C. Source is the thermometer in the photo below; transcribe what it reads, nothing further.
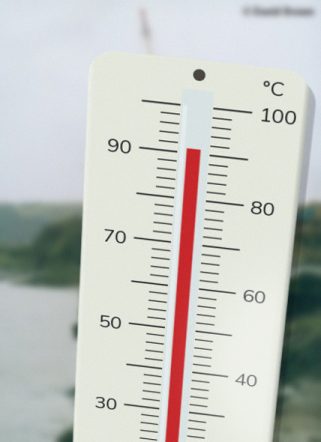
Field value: 91 °C
